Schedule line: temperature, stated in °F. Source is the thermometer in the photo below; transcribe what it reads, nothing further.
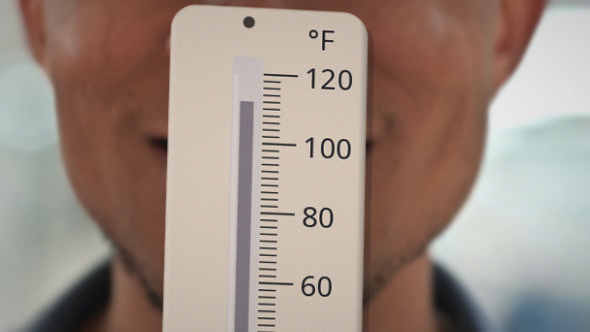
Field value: 112 °F
